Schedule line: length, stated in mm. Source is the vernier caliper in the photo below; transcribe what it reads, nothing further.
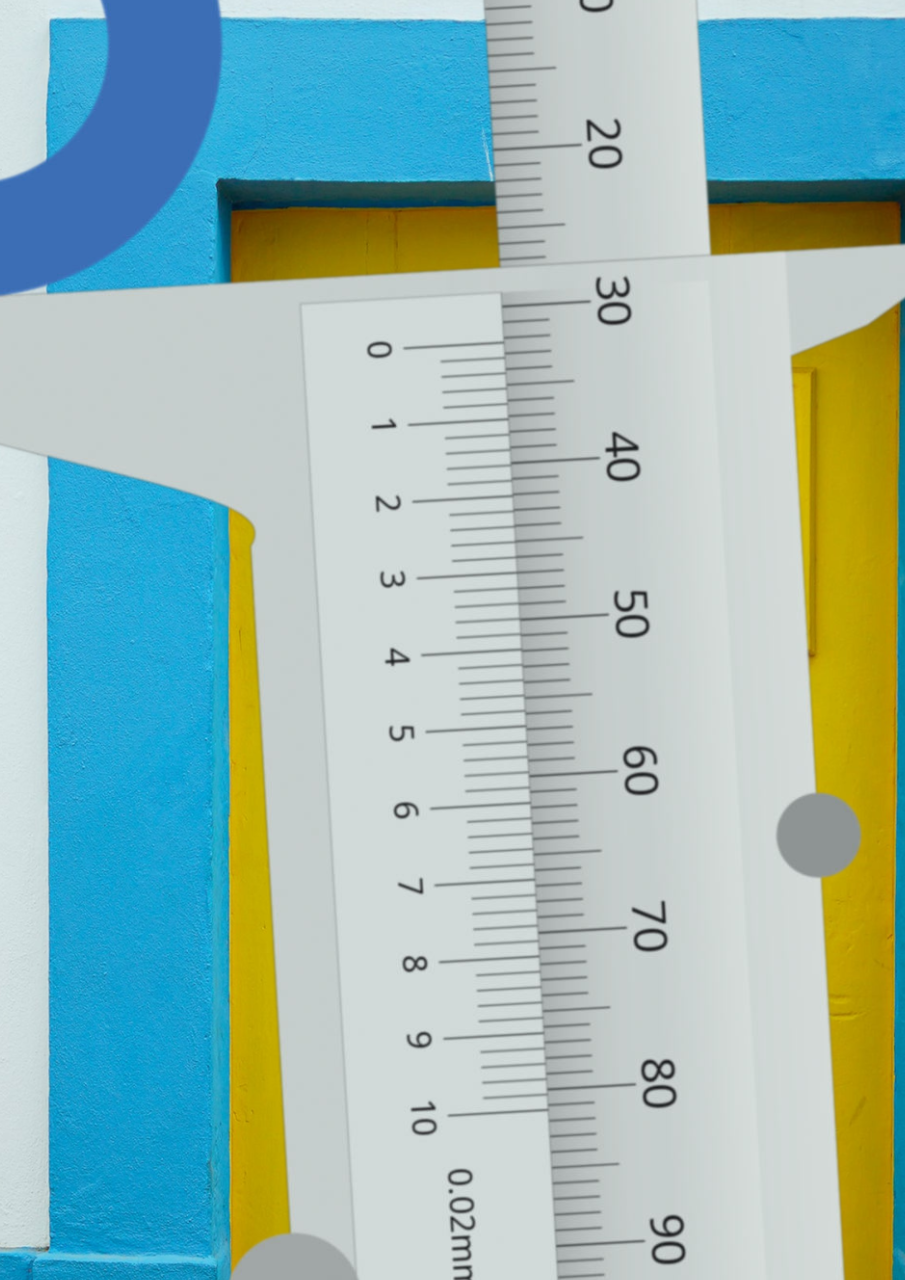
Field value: 32.3 mm
